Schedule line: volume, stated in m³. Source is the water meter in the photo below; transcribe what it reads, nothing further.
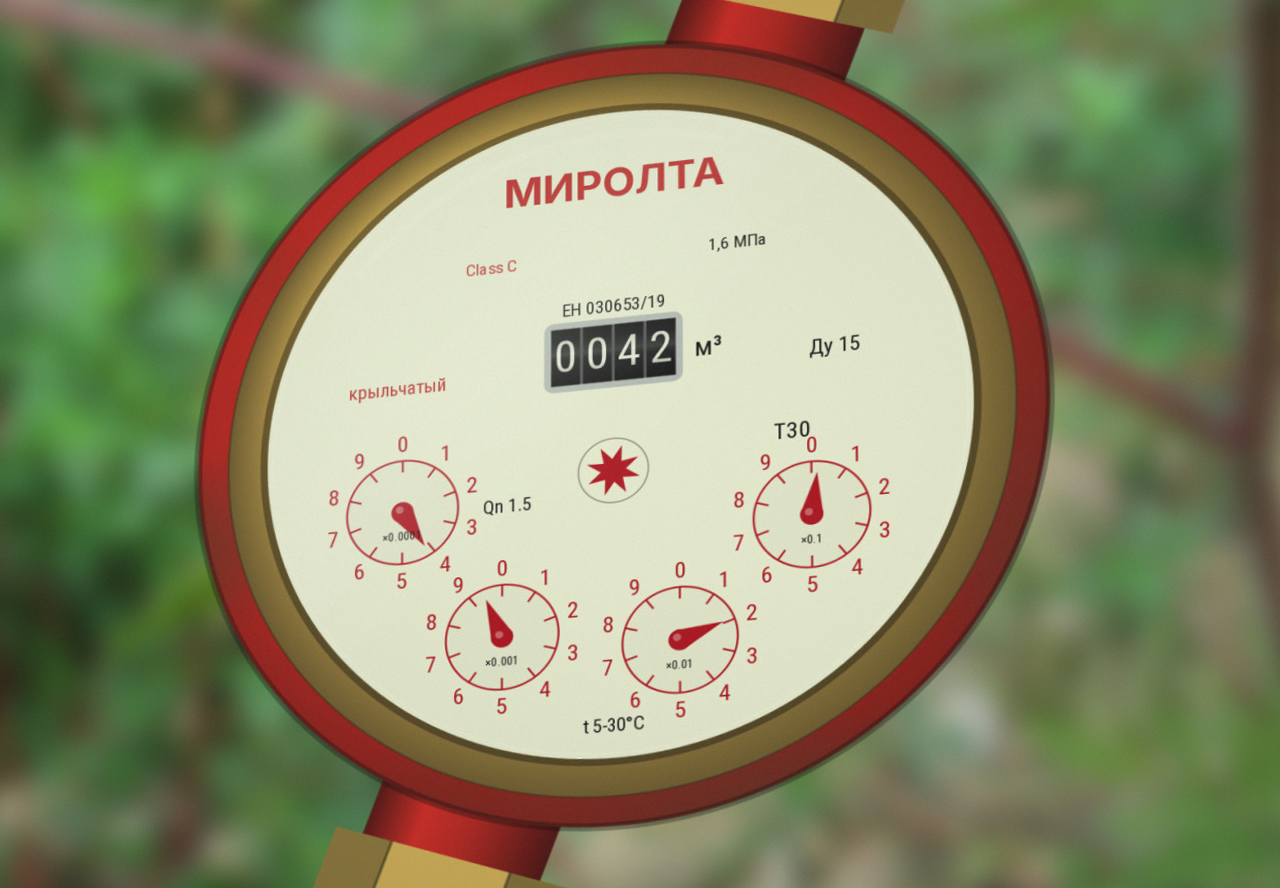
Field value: 42.0194 m³
